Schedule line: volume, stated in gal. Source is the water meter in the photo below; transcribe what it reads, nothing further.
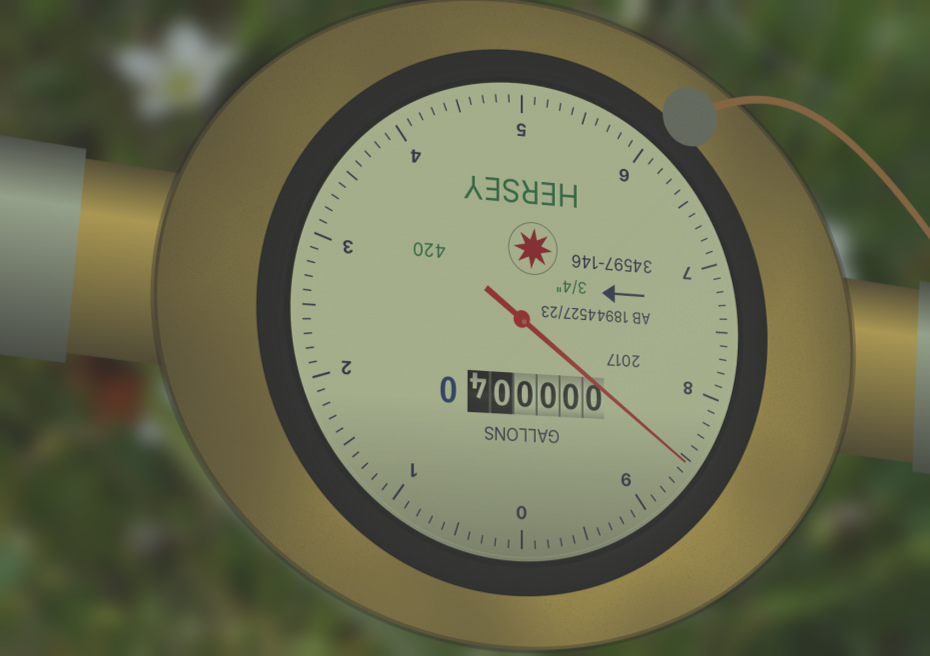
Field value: 38.5 gal
